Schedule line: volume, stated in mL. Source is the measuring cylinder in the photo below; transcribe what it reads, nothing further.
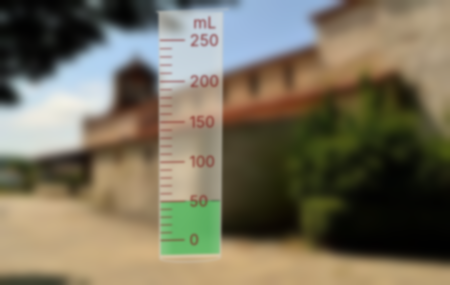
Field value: 50 mL
